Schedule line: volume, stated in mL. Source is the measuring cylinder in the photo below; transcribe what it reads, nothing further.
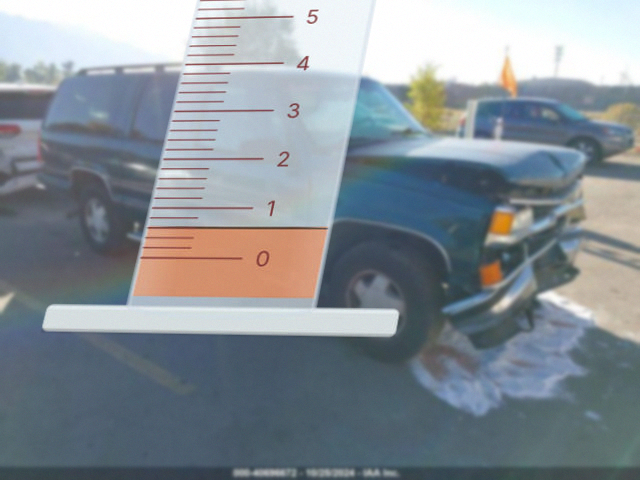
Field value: 0.6 mL
